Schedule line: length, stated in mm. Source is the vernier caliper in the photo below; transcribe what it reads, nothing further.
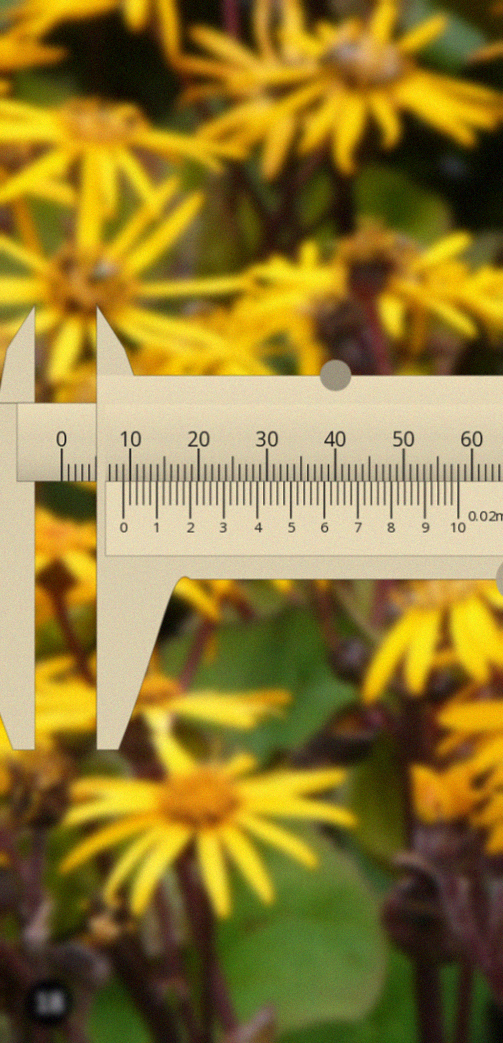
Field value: 9.0 mm
